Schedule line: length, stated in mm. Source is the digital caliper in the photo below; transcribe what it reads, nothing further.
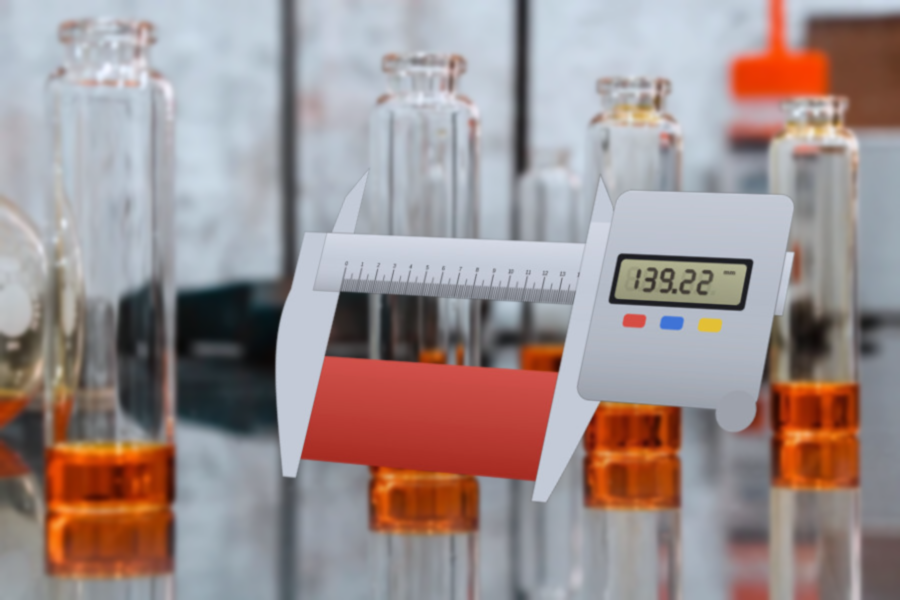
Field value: 139.22 mm
